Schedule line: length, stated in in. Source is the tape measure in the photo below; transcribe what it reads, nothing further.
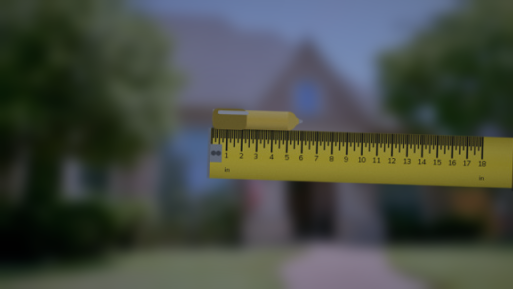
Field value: 6 in
